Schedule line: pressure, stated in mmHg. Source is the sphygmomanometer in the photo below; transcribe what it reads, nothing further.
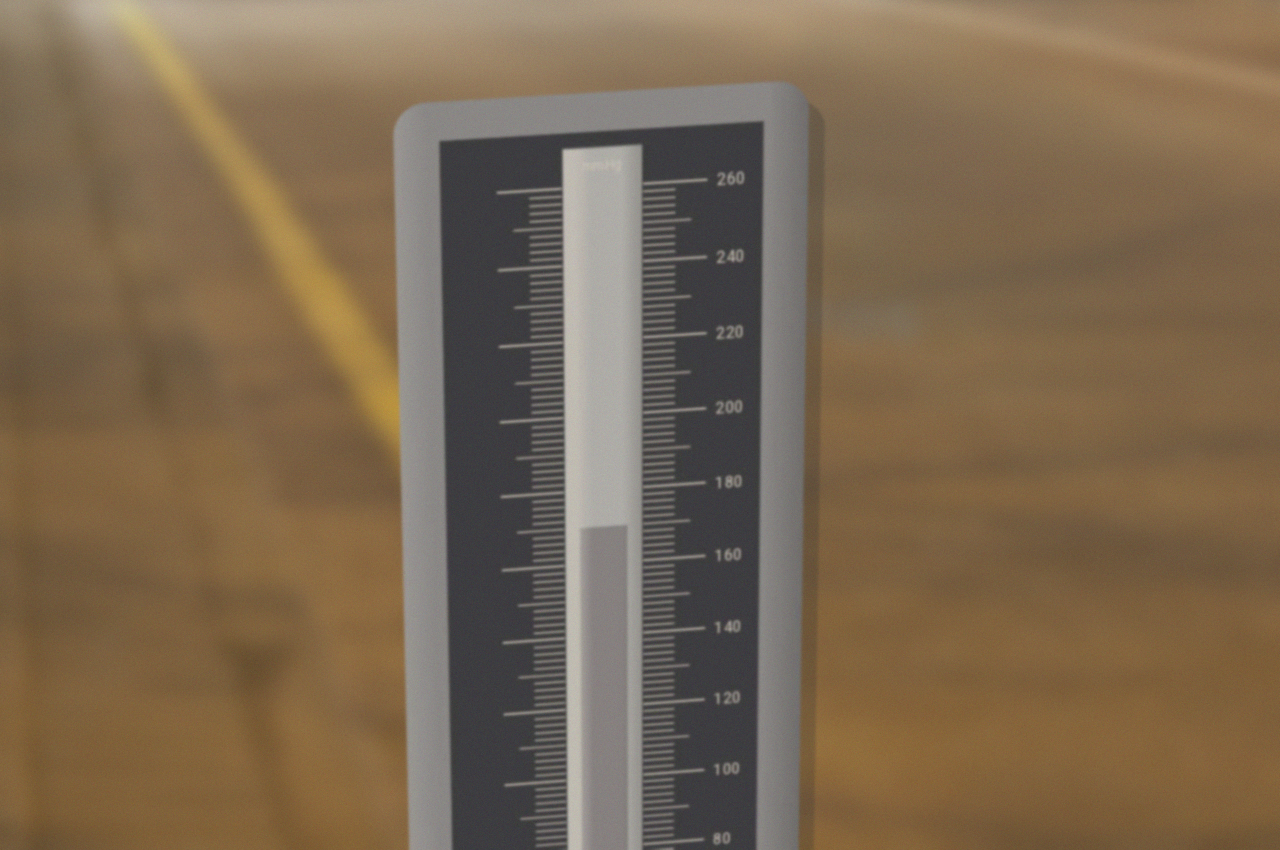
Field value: 170 mmHg
